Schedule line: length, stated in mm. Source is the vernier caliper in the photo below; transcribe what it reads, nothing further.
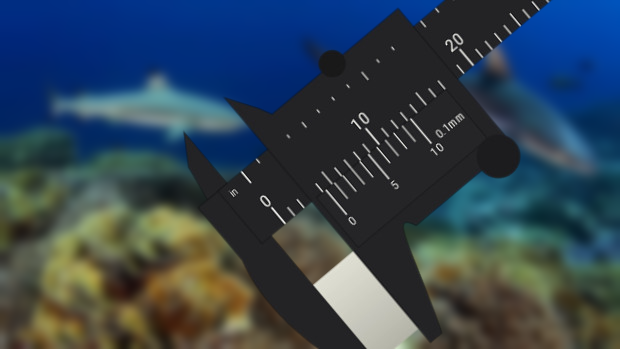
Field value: 4.3 mm
